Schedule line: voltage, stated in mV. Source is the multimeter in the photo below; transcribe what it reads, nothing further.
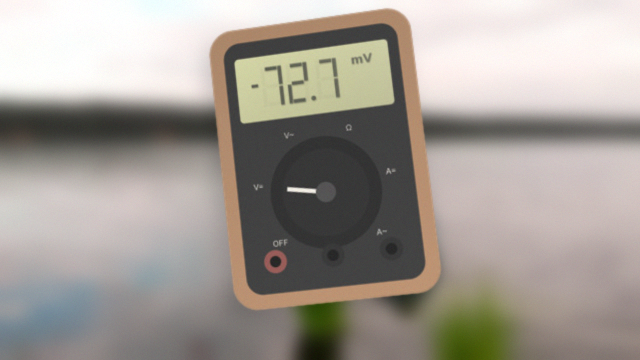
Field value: -72.7 mV
